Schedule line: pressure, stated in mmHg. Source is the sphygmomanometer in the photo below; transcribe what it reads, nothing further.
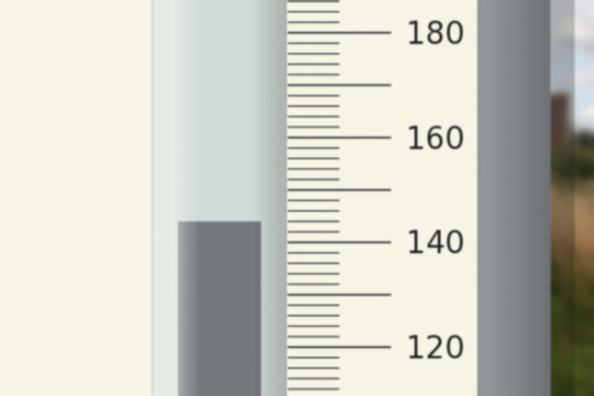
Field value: 144 mmHg
